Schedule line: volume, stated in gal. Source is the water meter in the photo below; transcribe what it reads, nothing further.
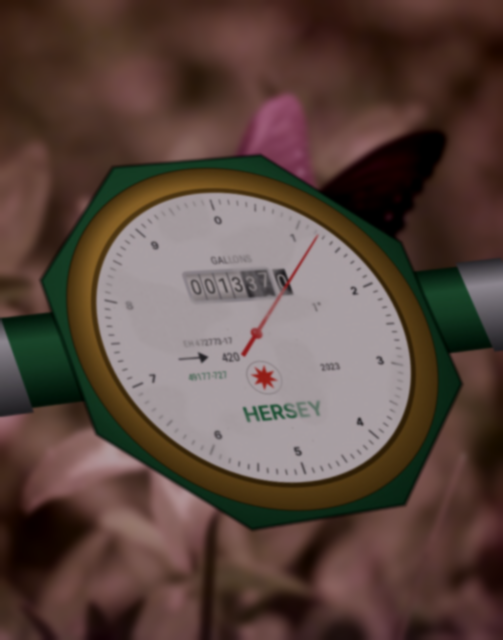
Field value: 13371.2 gal
